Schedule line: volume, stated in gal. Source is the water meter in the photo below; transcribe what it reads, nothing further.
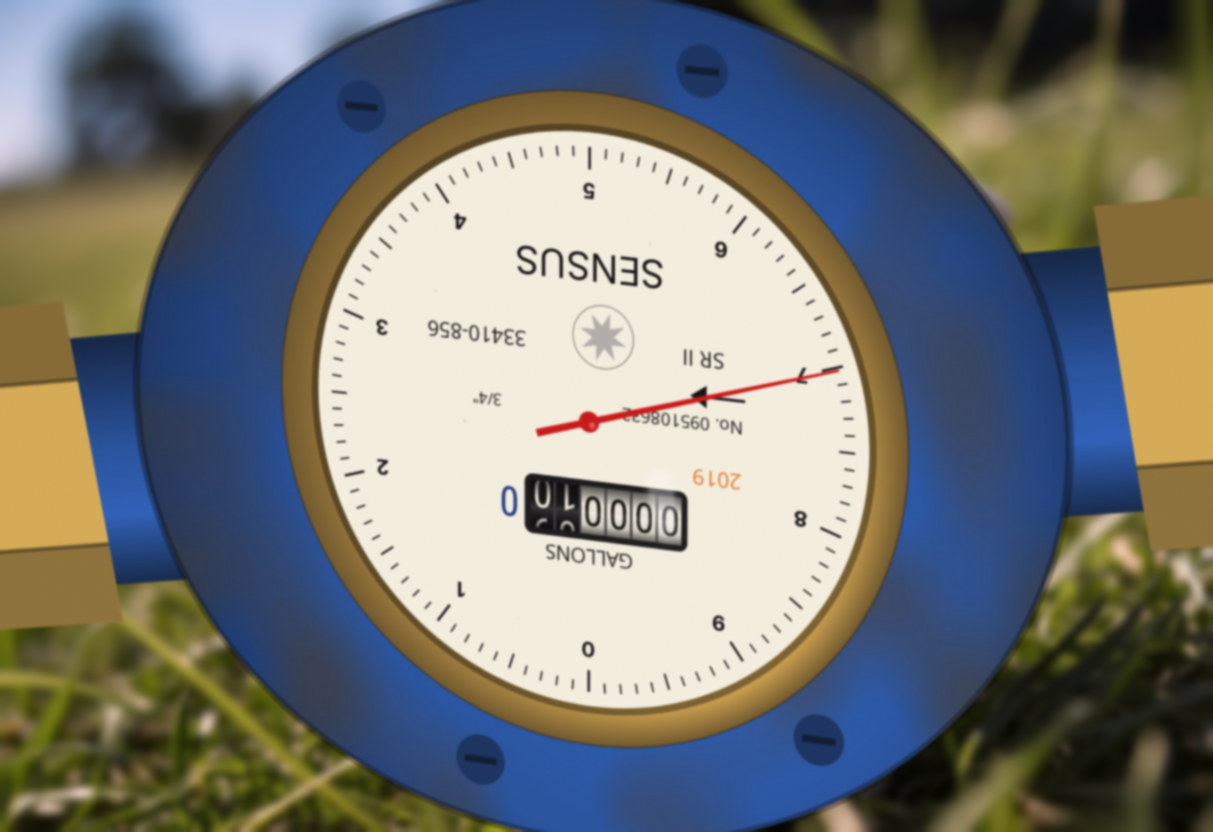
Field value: 97.0 gal
